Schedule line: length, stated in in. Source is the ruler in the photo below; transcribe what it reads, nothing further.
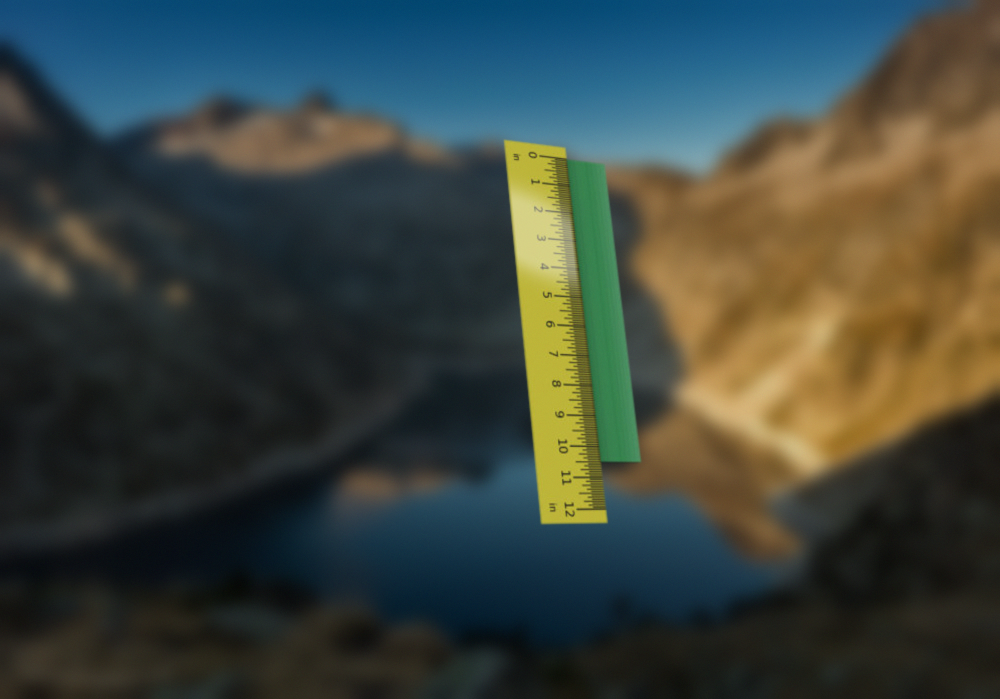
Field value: 10.5 in
